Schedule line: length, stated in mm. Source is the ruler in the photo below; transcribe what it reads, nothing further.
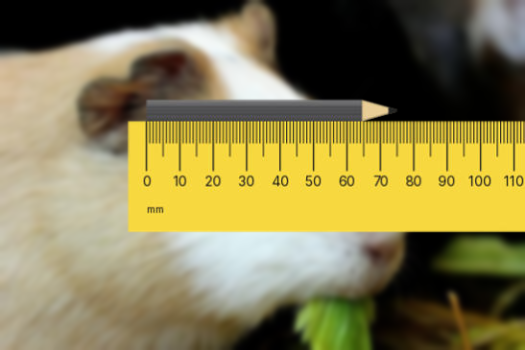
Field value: 75 mm
